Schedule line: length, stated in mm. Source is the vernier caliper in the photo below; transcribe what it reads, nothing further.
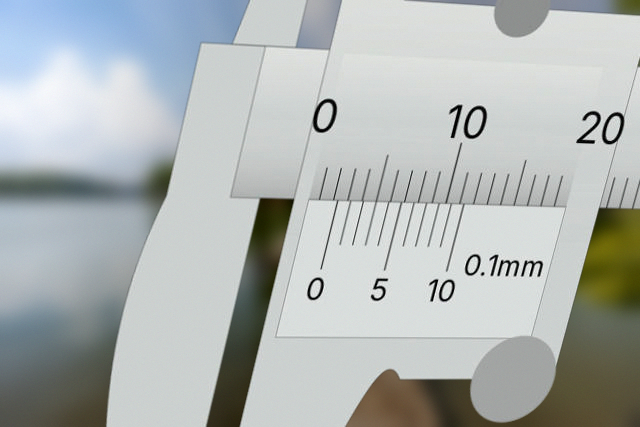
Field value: 2.3 mm
